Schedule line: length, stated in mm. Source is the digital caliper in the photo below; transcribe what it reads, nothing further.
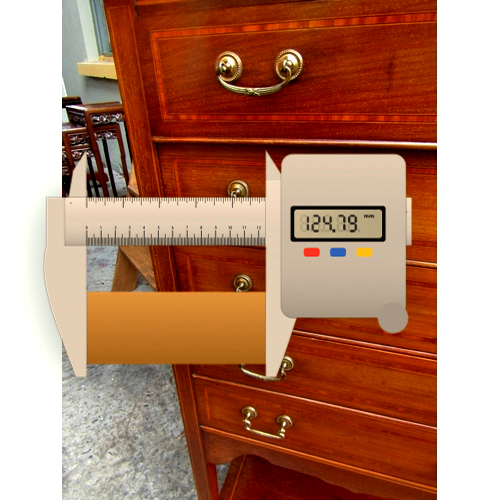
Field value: 124.79 mm
